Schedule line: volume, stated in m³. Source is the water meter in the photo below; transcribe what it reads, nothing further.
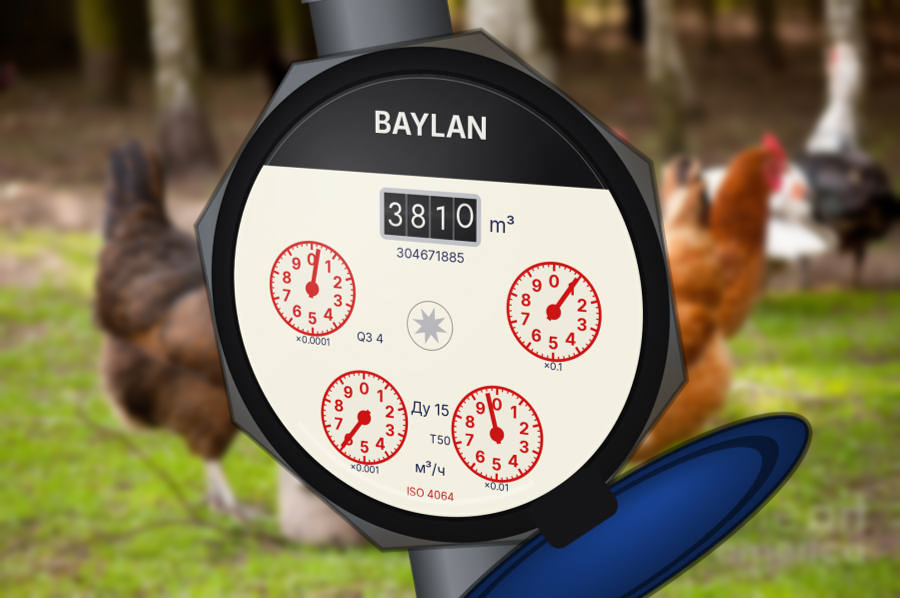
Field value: 3810.0960 m³
